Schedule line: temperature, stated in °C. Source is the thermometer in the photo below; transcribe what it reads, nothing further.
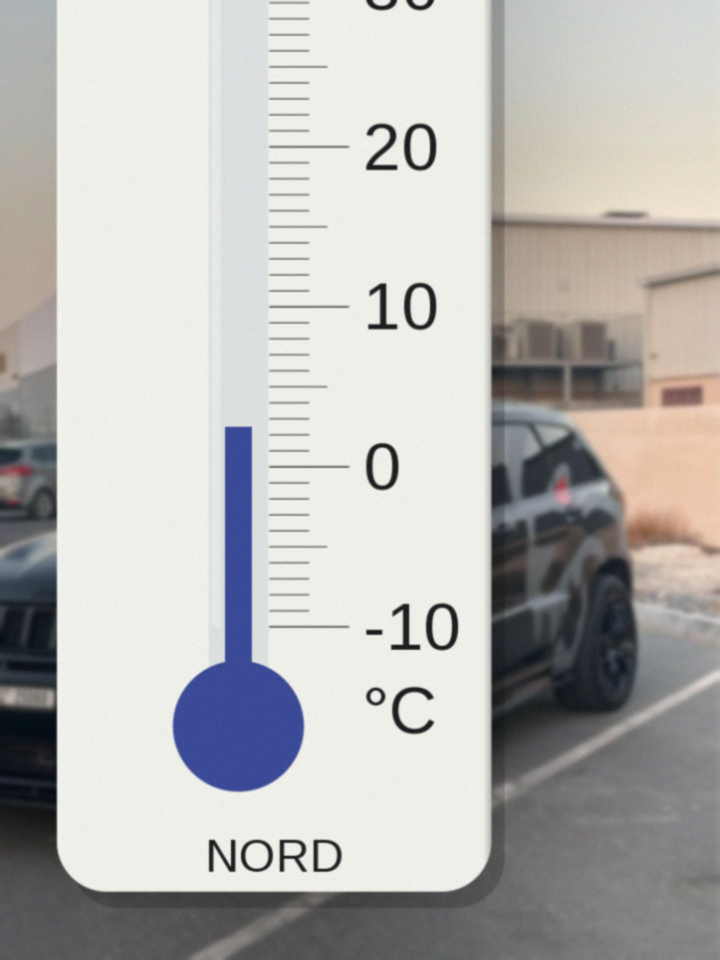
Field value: 2.5 °C
